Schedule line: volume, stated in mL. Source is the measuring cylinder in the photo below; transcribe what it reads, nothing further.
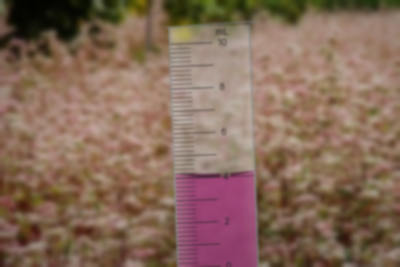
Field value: 4 mL
